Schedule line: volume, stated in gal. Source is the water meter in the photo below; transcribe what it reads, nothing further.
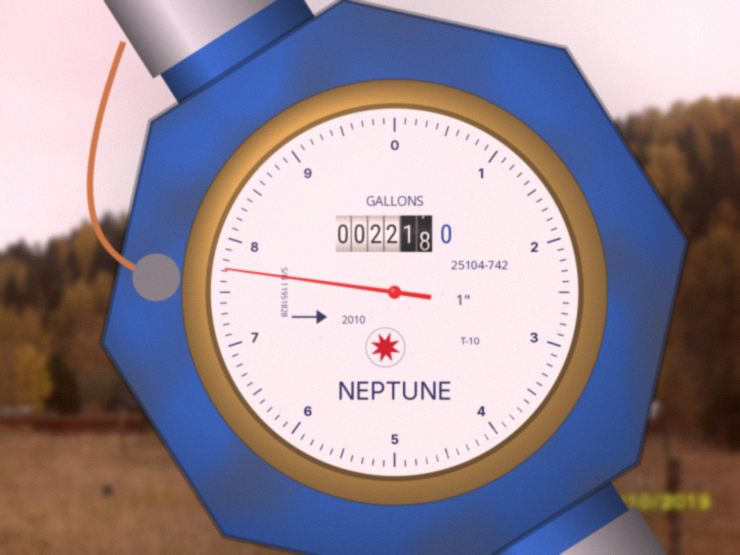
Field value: 22177.7 gal
